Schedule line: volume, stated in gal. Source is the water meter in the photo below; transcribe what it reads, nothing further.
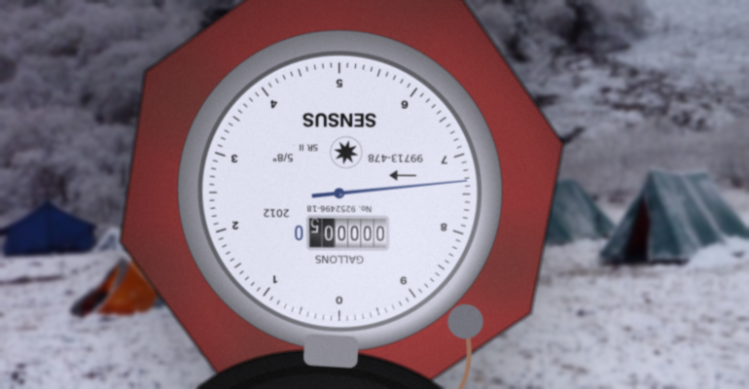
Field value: 47.3 gal
